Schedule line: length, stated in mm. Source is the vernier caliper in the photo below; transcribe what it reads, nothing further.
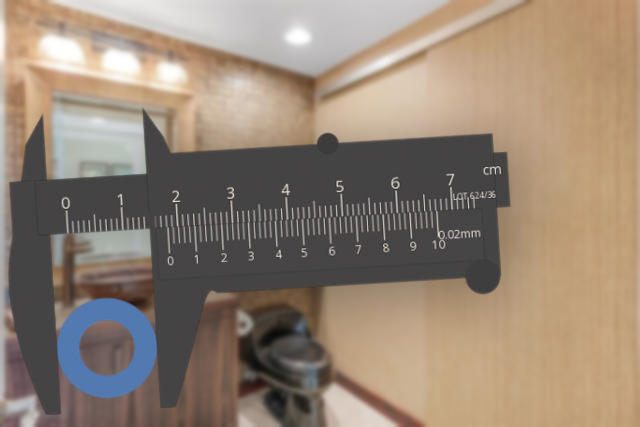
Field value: 18.2 mm
